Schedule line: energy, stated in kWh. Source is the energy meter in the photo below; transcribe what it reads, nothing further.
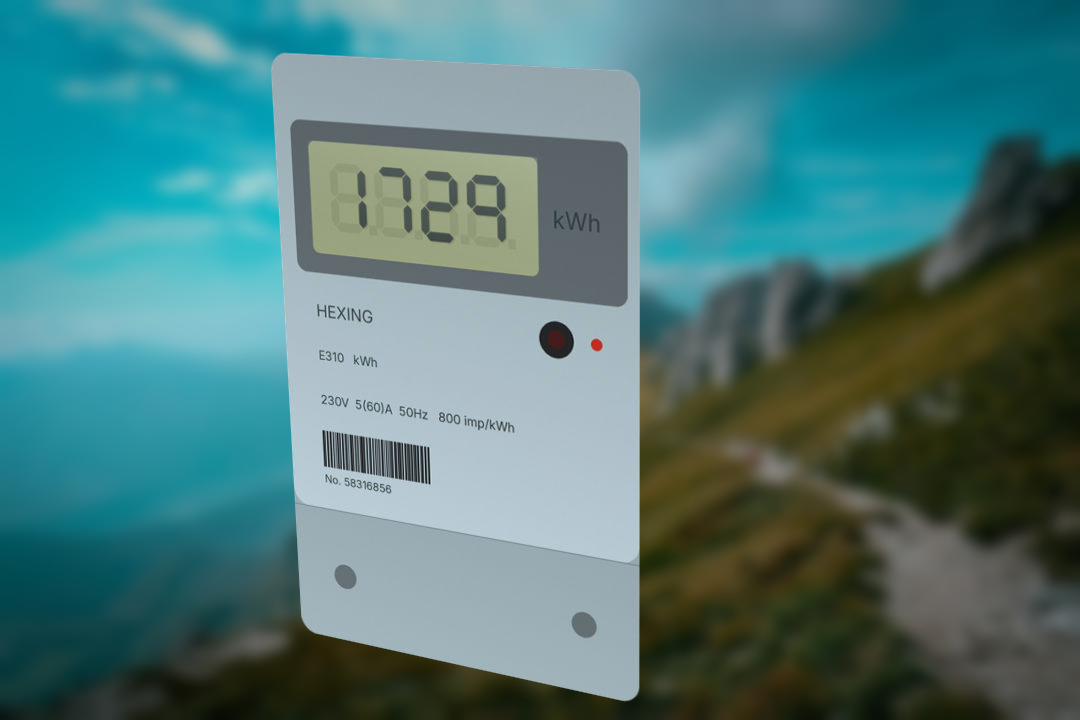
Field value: 1729 kWh
